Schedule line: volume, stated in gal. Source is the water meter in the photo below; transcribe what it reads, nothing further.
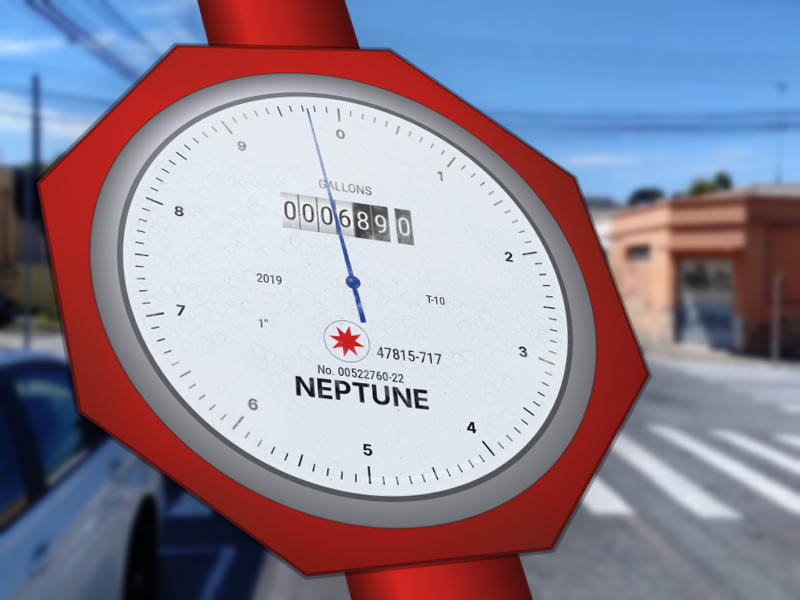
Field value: 6889.7 gal
